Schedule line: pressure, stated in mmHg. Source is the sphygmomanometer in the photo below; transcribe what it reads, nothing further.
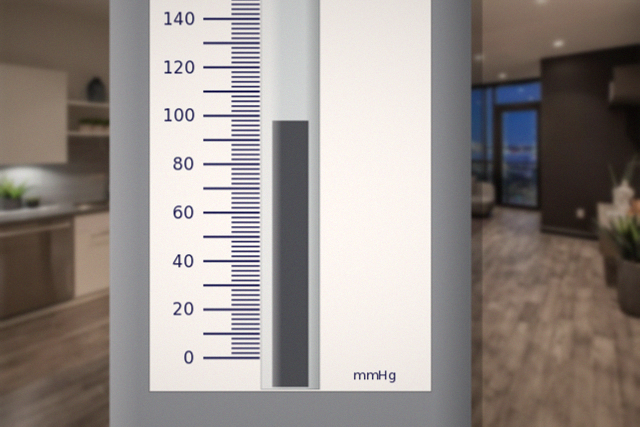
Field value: 98 mmHg
